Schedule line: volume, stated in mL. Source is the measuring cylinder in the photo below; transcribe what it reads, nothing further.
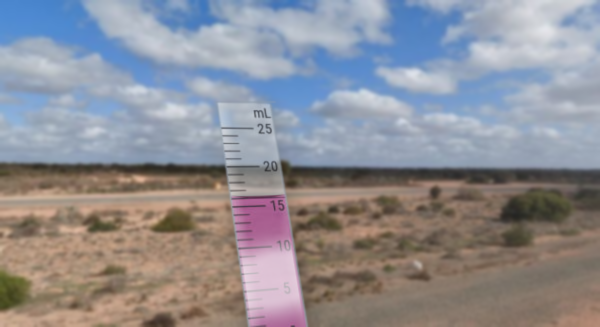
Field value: 16 mL
